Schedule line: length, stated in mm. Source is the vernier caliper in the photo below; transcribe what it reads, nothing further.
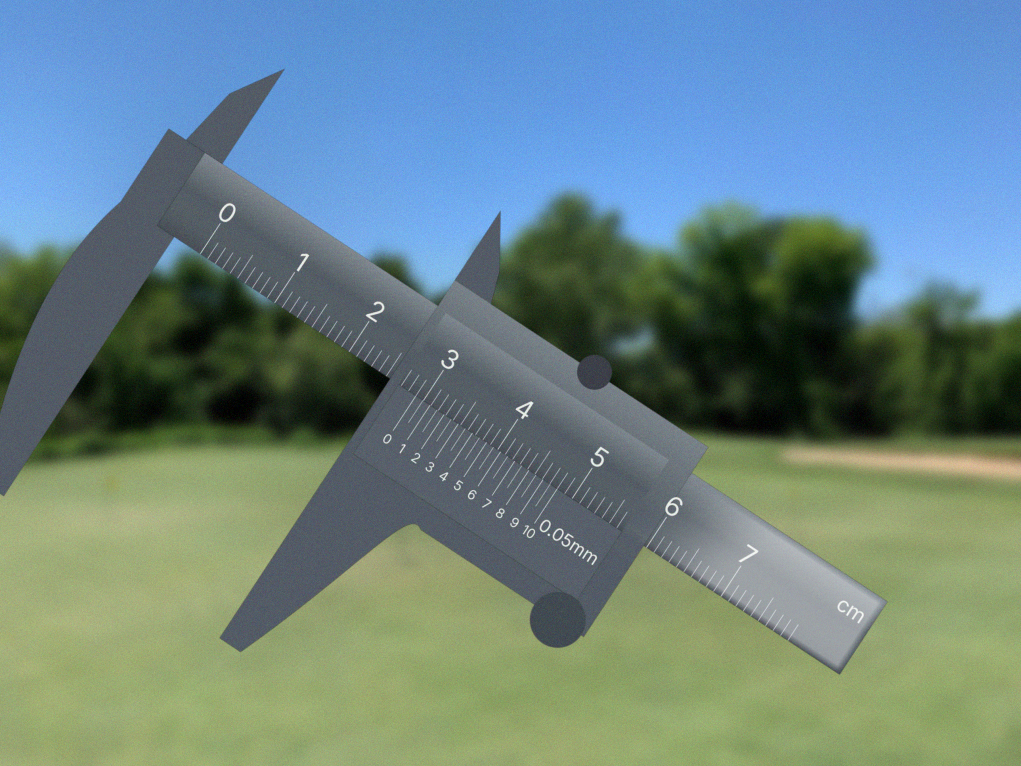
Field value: 29.0 mm
